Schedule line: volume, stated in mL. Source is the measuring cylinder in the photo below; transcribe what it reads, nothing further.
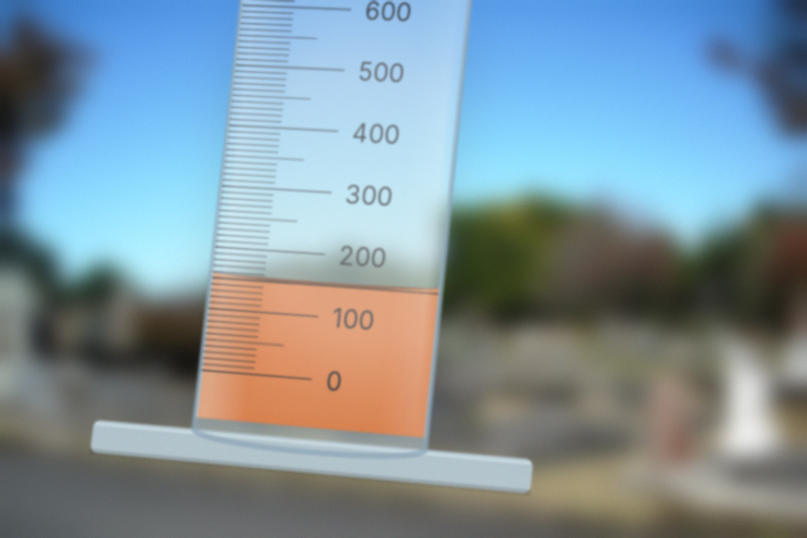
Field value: 150 mL
